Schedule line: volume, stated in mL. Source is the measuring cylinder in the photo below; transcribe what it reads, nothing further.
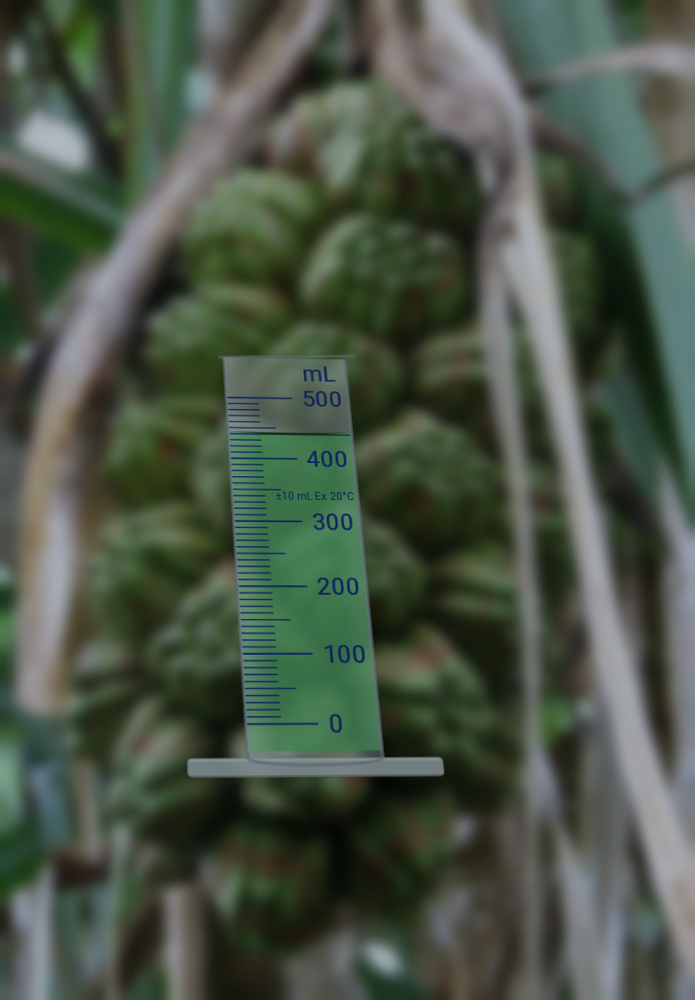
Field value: 440 mL
